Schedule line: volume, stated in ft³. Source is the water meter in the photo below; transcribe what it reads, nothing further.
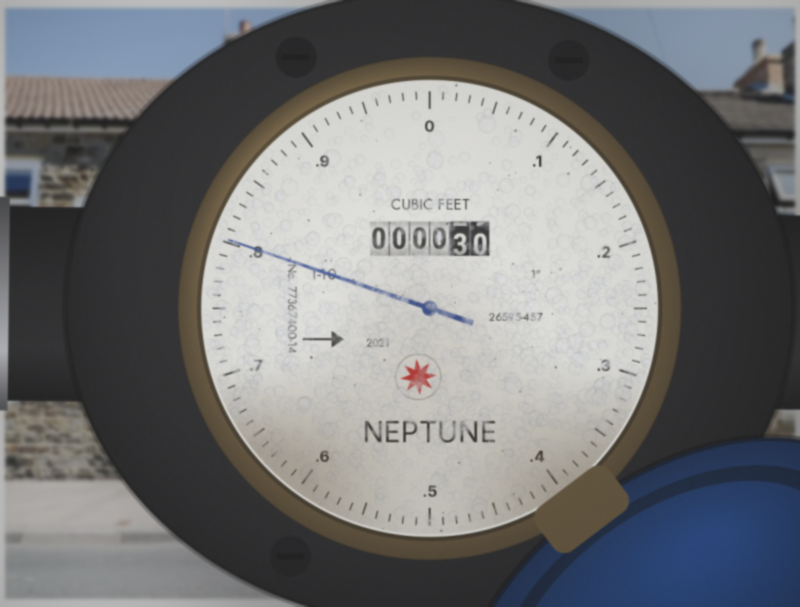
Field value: 29.80 ft³
